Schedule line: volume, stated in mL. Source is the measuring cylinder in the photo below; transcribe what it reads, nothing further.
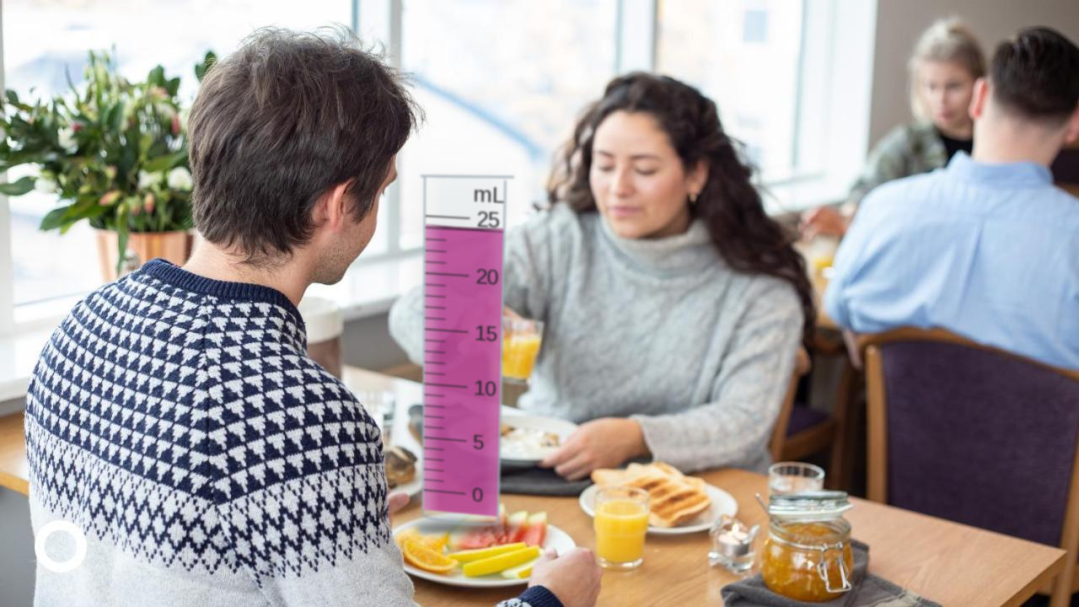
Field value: 24 mL
